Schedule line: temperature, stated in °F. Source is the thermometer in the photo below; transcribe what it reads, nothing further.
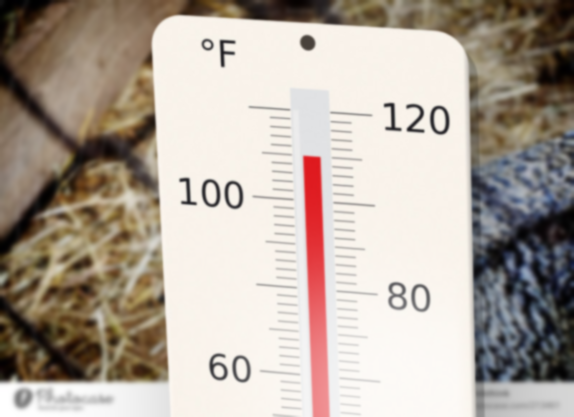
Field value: 110 °F
